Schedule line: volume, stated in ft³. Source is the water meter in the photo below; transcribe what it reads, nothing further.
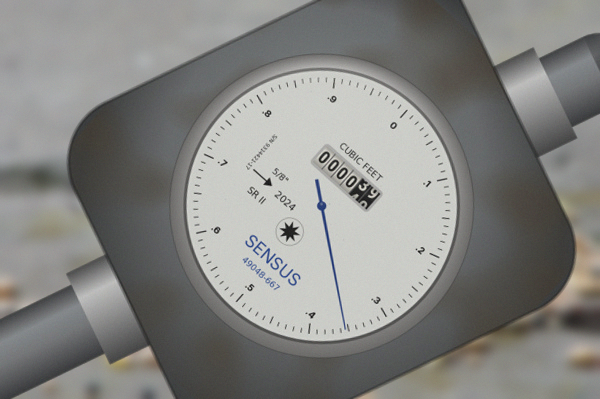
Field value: 39.35 ft³
